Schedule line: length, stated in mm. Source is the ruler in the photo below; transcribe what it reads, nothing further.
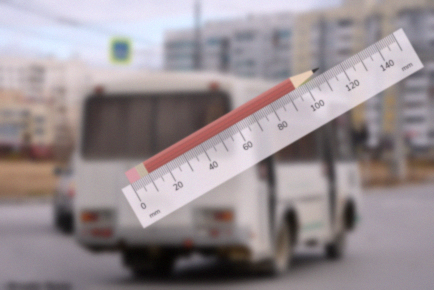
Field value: 110 mm
